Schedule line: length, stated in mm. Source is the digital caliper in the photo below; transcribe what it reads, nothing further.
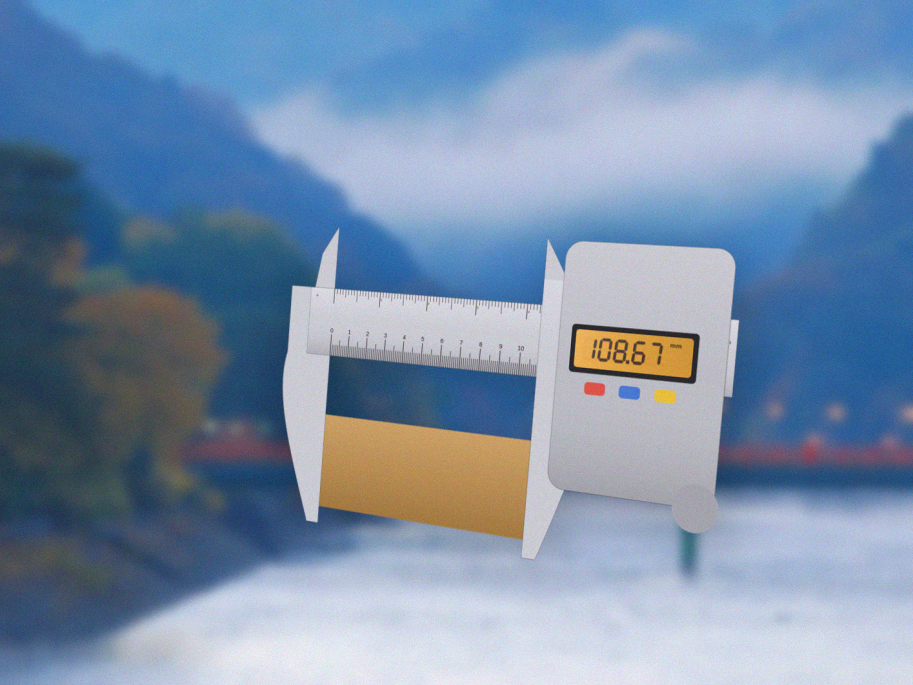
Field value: 108.67 mm
